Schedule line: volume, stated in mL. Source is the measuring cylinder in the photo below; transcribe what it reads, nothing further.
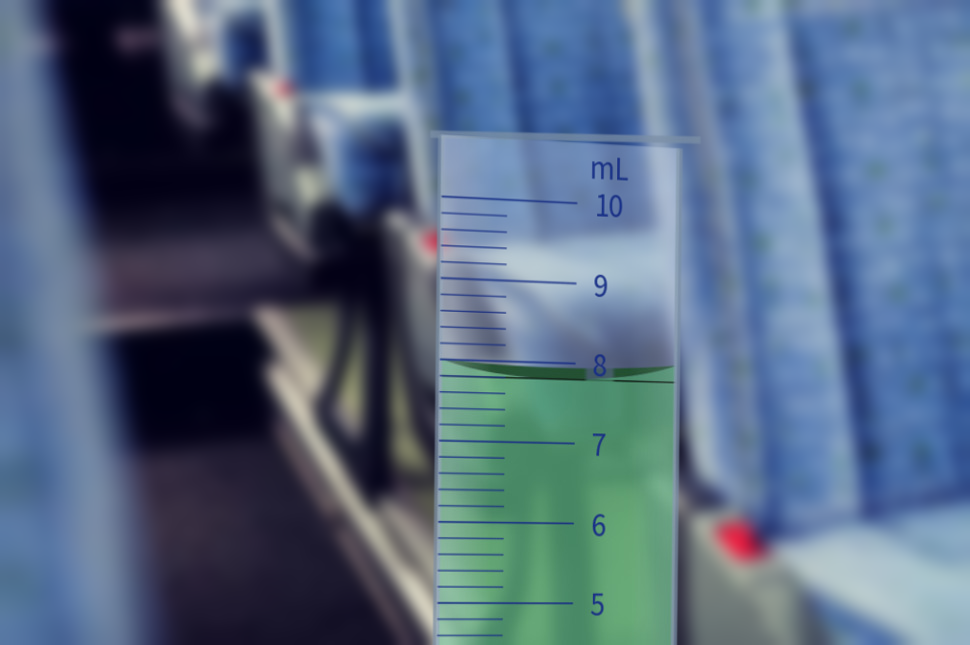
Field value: 7.8 mL
